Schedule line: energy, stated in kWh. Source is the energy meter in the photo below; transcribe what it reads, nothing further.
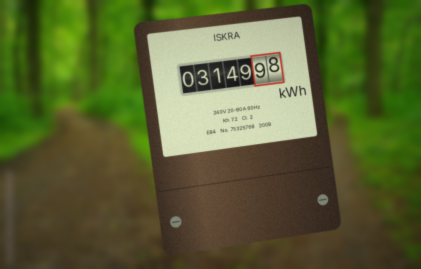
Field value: 3149.98 kWh
